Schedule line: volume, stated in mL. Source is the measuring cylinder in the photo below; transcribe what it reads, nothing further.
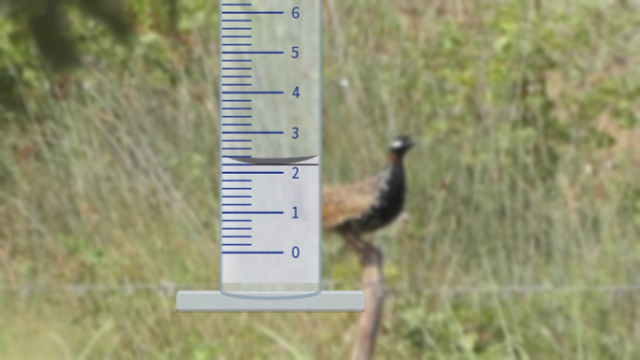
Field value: 2.2 mL
